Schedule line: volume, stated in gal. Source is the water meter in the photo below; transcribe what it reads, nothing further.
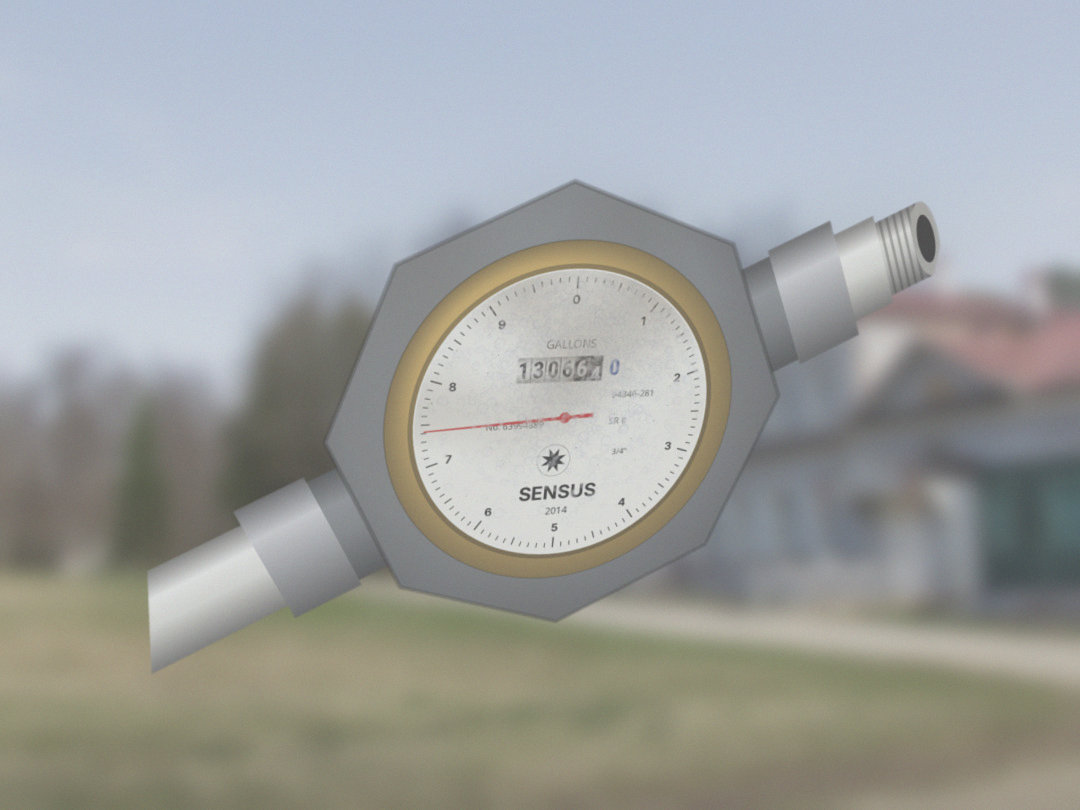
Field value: 1306637.4 gal
